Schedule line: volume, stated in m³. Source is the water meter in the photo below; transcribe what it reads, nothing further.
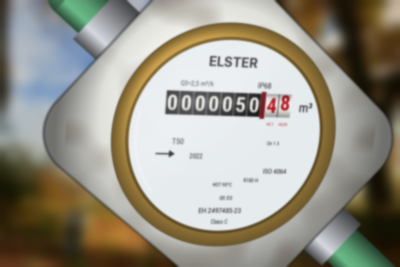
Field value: 50.48 m³
